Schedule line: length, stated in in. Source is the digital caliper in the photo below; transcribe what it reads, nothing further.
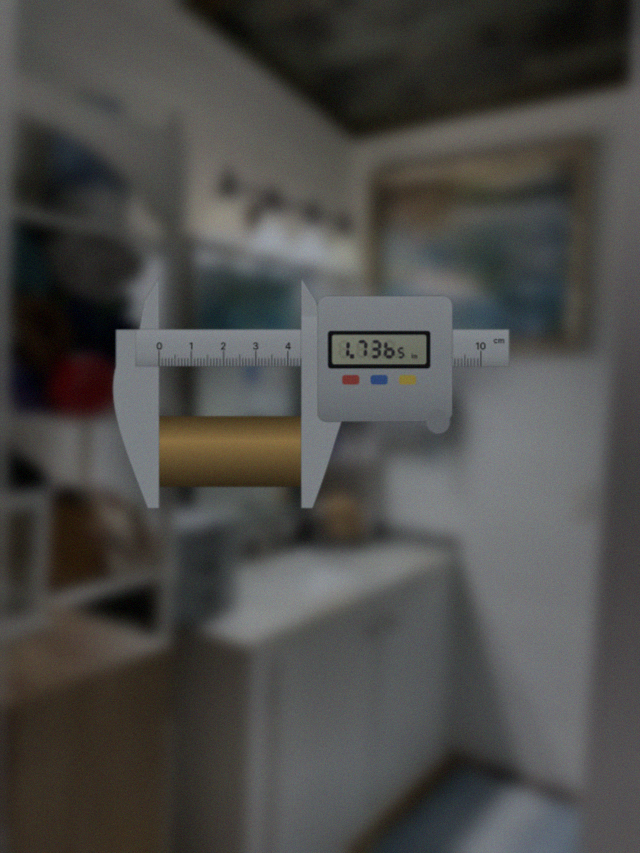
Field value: 1.7365 in
